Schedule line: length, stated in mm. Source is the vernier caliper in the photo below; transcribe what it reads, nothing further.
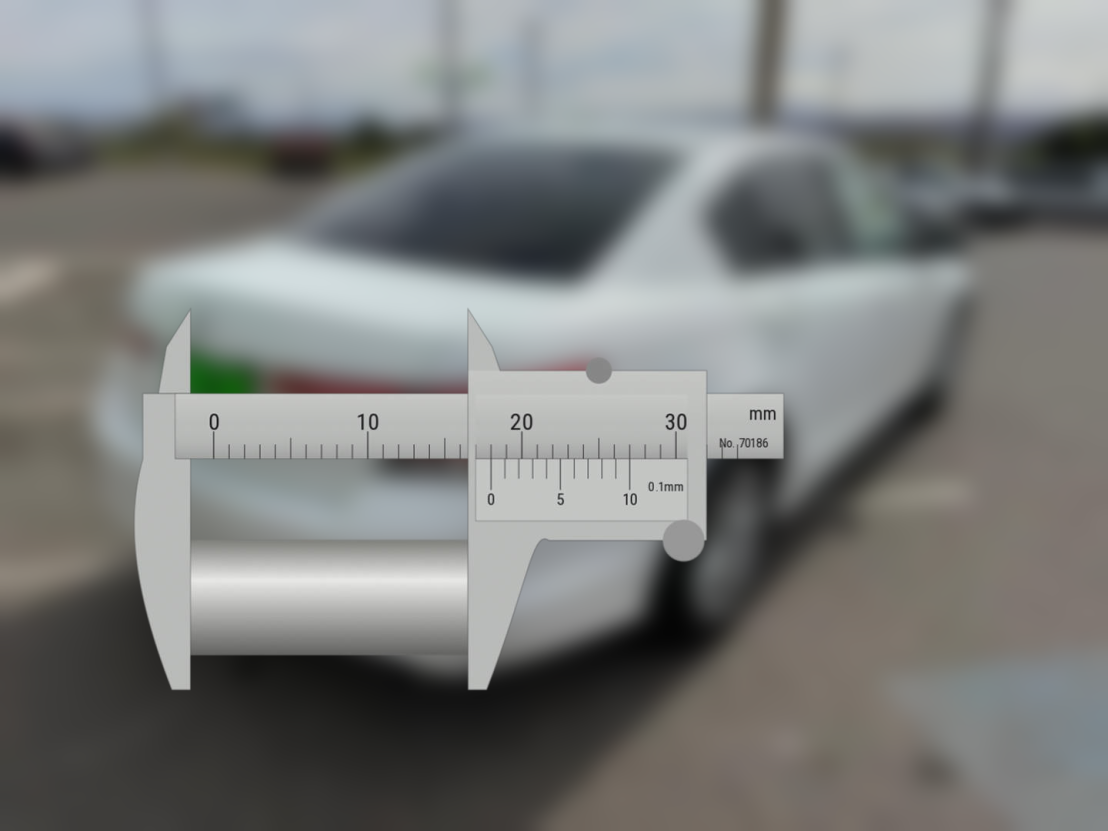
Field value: 18.0 mm
